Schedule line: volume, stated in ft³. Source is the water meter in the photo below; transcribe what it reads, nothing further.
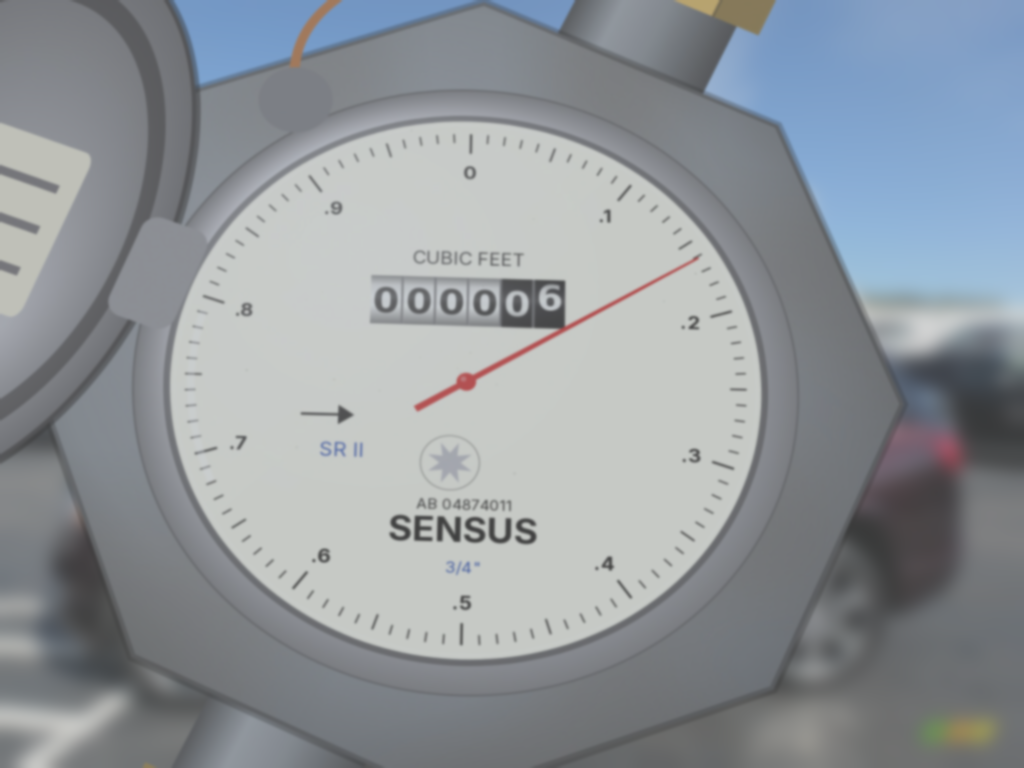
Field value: 6.16 ft³
